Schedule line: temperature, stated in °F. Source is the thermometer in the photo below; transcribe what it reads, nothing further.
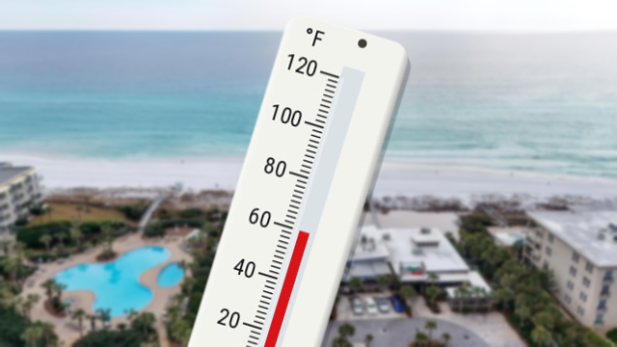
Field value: 60 °F
